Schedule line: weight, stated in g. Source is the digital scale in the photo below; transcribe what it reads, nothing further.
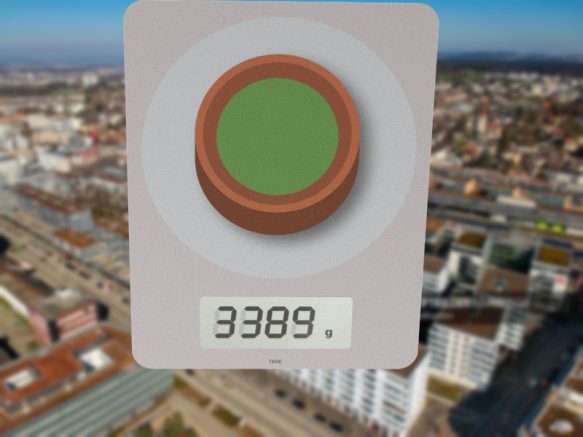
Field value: 3389 g
